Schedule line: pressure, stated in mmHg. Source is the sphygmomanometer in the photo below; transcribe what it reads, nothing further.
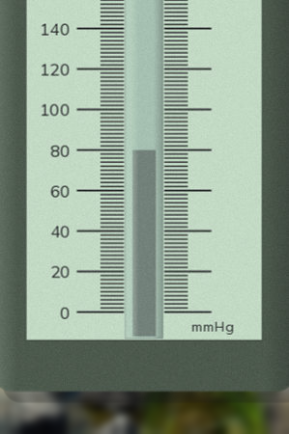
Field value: 80 mmHg
